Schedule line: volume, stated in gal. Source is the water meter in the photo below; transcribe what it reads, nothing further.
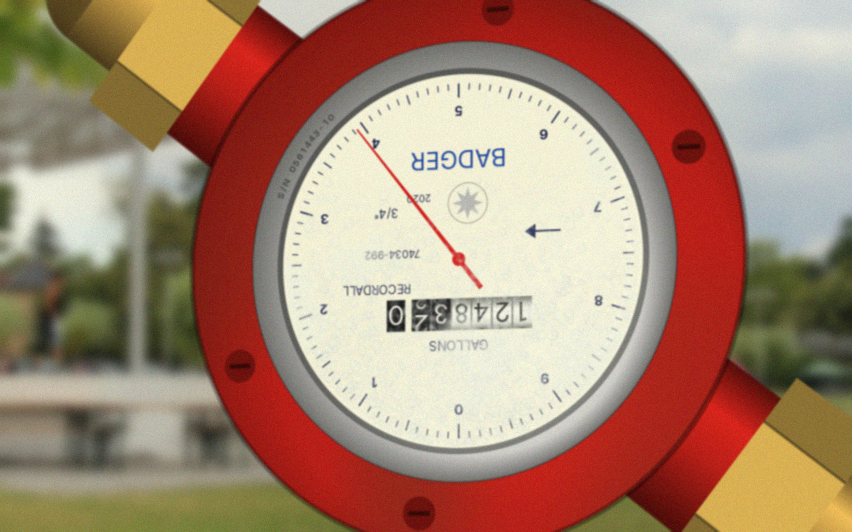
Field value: 1248323.9 gal
